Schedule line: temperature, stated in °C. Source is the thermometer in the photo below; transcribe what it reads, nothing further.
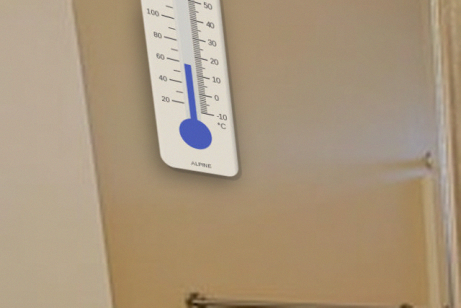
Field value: 15 °C
